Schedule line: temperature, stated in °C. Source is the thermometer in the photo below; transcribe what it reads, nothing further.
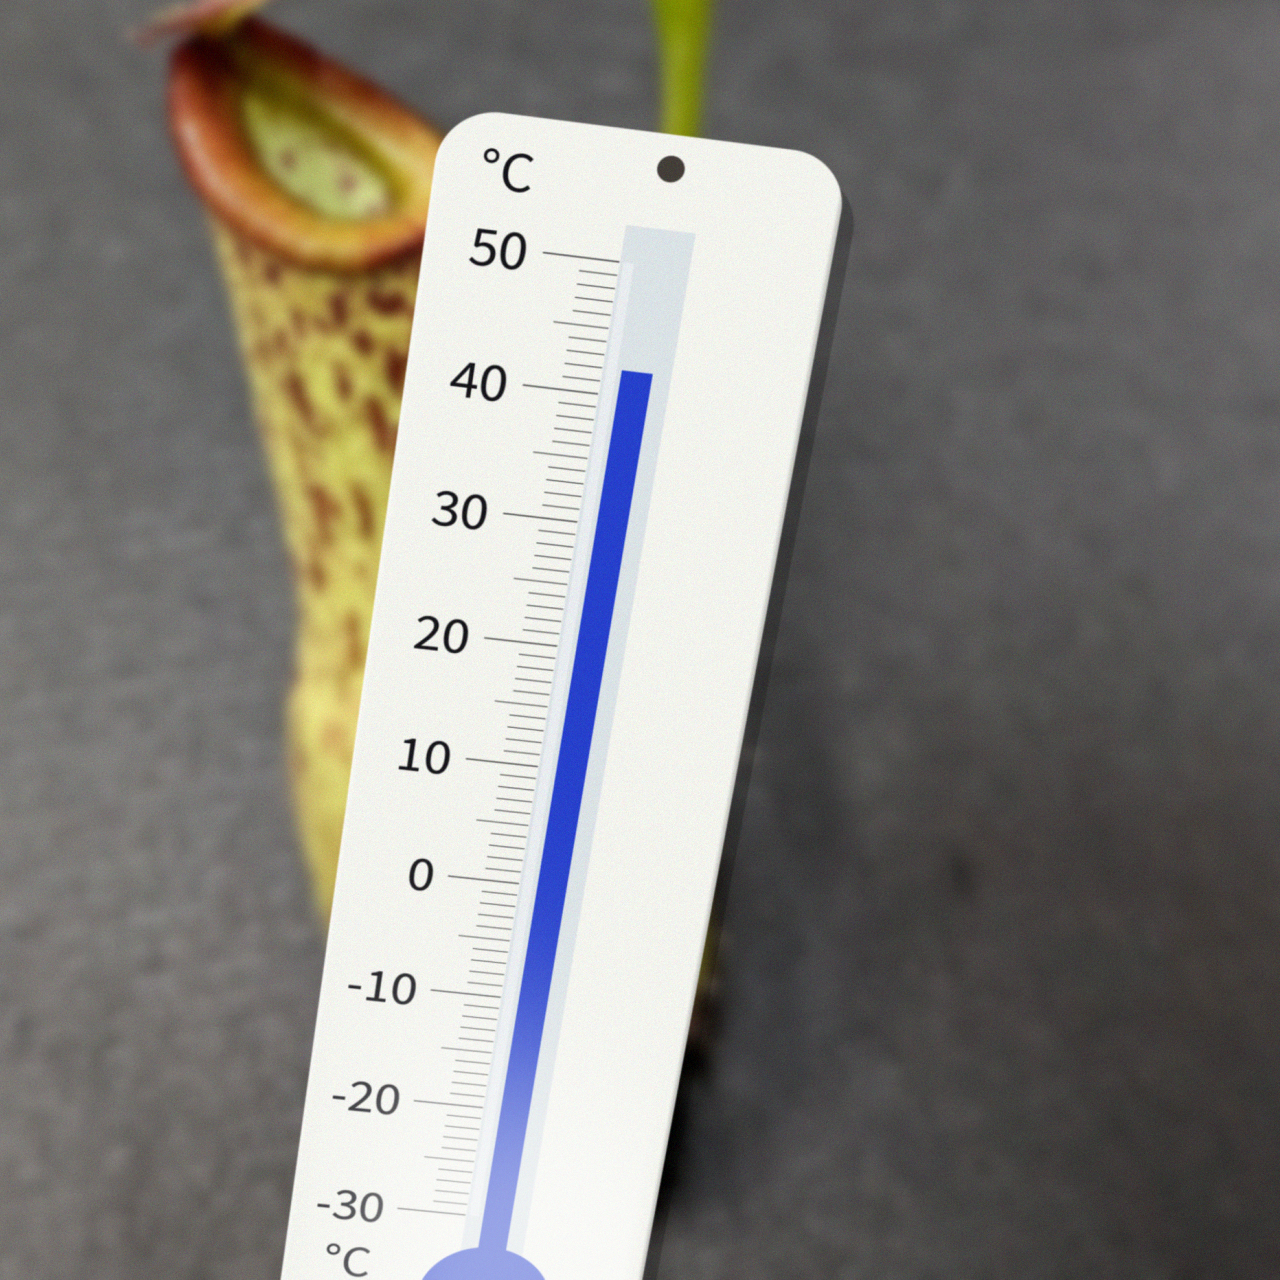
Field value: 42 °C
